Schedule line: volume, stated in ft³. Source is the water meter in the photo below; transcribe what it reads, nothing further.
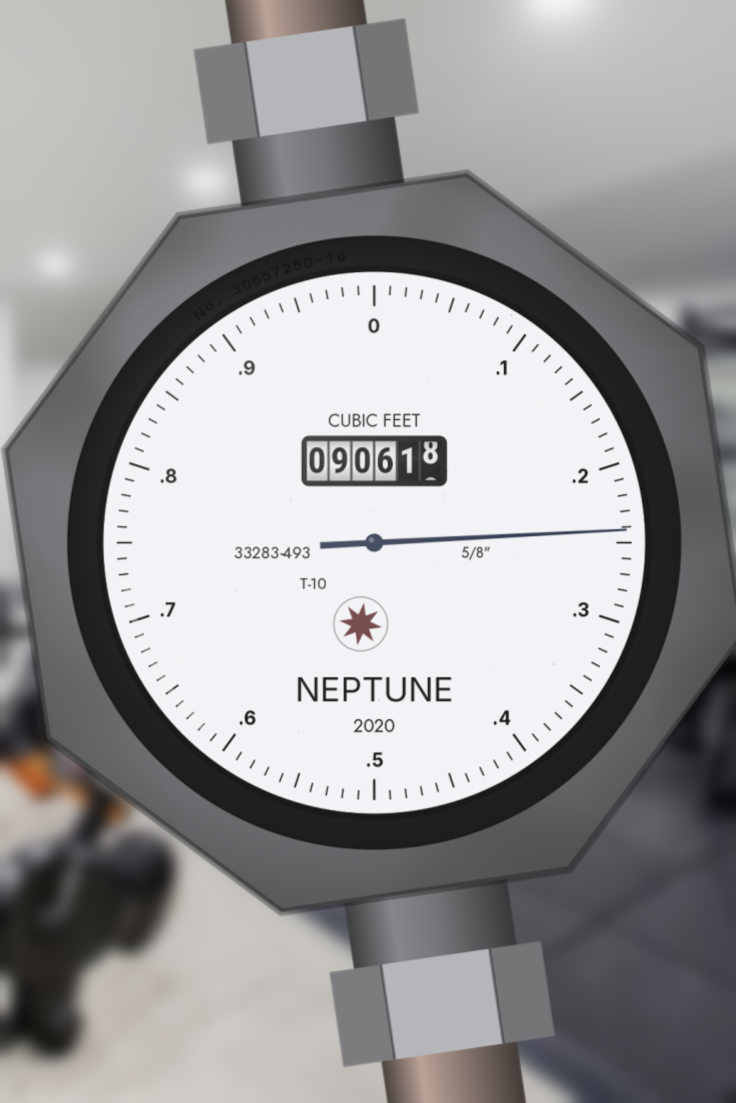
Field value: 90618.24 ft³
